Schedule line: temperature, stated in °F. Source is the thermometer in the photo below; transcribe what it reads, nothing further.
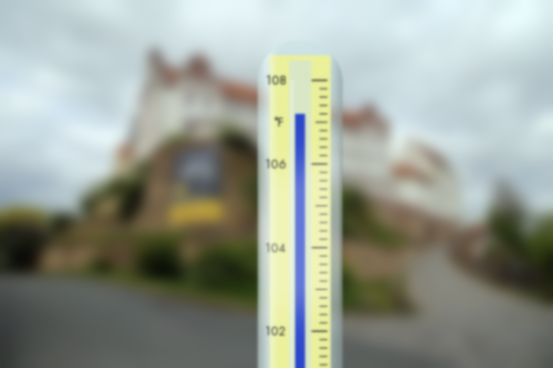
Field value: 107.2 °F
